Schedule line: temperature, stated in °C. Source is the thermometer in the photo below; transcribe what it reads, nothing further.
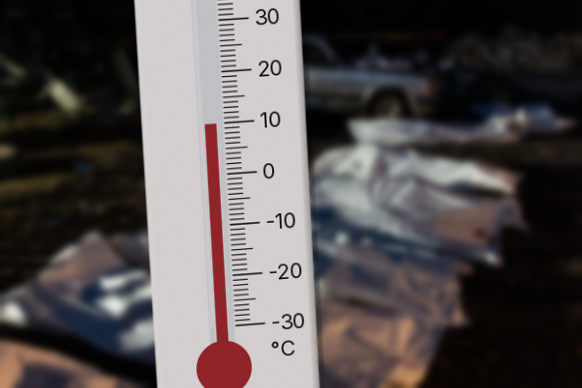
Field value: 10 °C
